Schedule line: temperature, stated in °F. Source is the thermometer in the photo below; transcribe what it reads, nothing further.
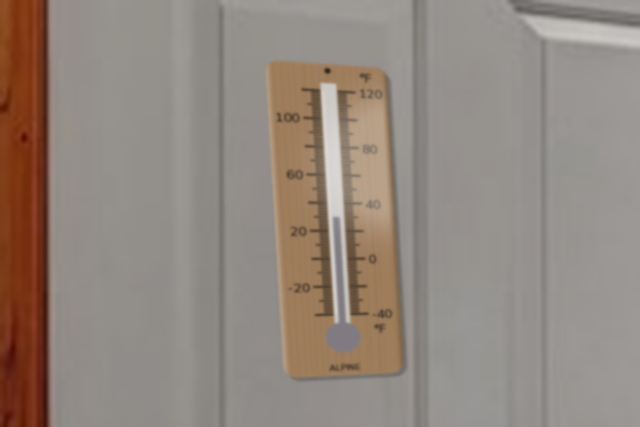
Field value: 30 °F
